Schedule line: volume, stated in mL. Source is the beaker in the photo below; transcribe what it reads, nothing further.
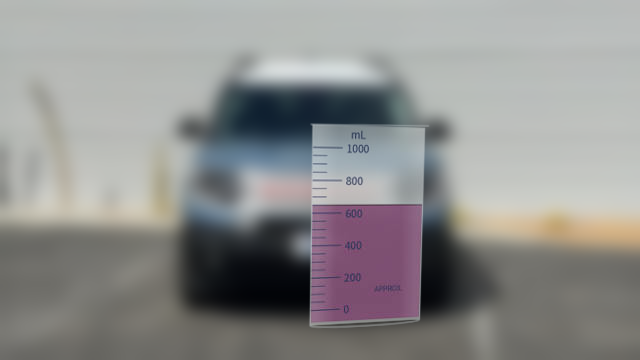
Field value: 650 mL
